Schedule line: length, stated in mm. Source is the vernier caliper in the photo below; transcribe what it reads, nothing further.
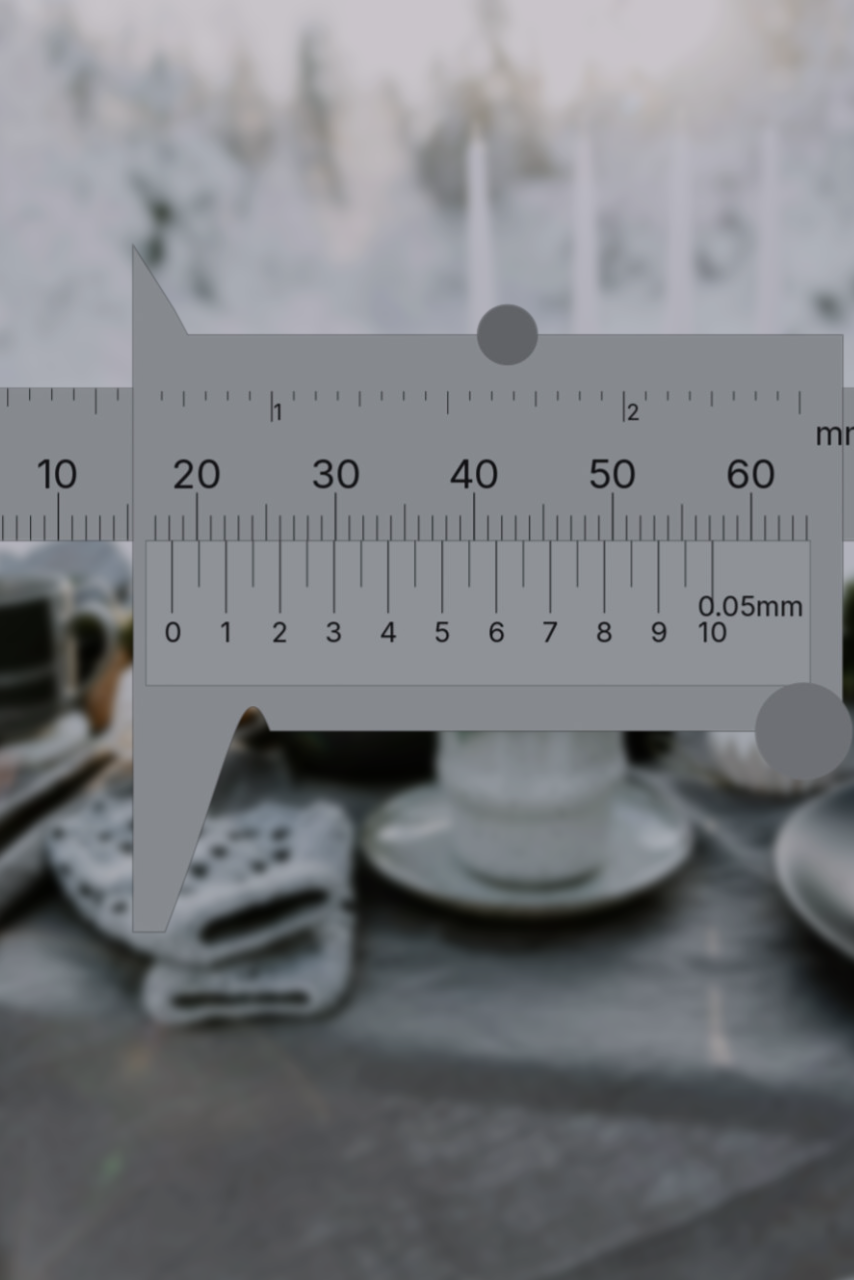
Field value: 18.2 mm
